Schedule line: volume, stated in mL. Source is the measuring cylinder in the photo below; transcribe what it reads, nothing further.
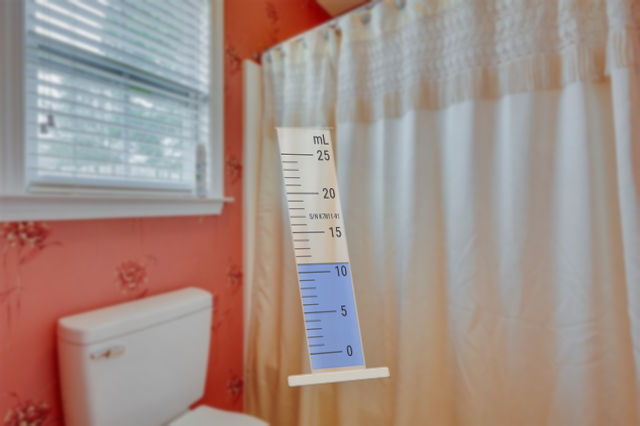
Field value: 11 mL
